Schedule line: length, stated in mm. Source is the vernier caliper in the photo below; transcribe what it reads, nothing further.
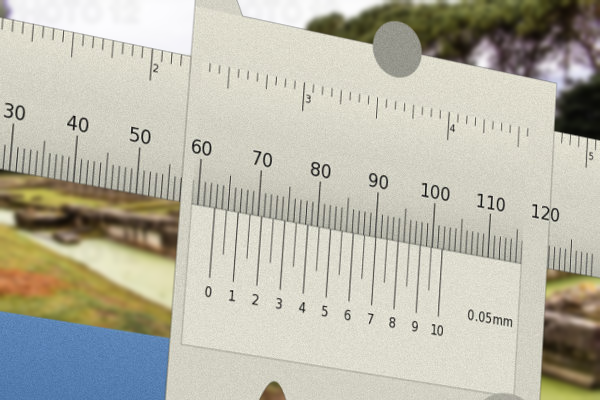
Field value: 62.8 mm
